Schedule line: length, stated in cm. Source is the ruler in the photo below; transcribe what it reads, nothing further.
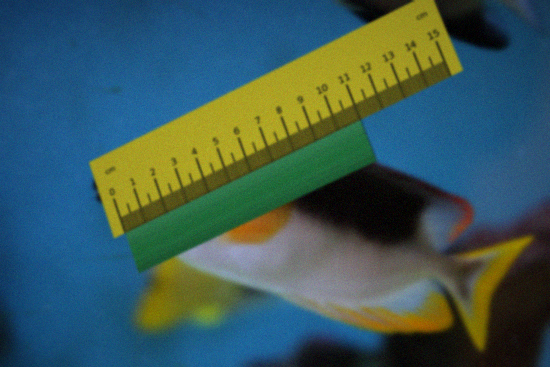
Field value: 11 cm
